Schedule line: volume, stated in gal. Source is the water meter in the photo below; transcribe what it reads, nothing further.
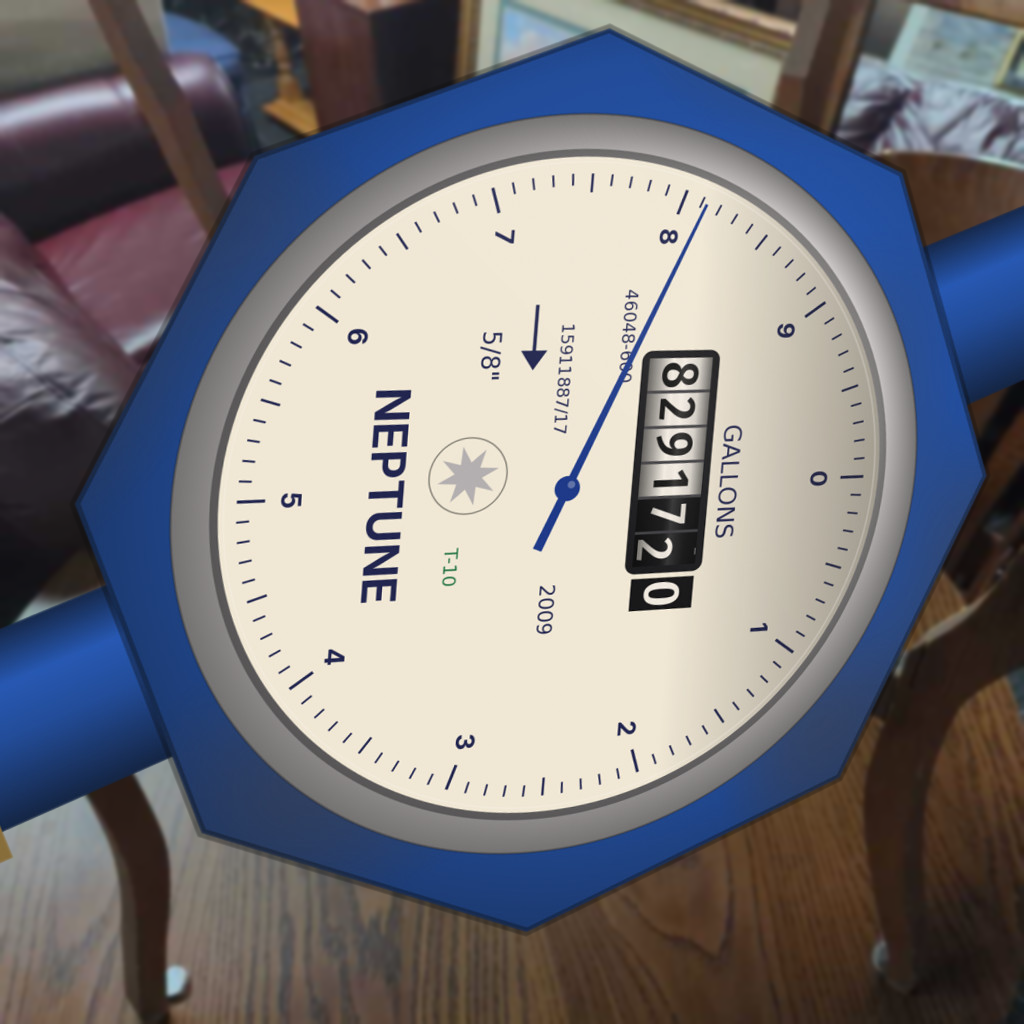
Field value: 8291718.1 gal
